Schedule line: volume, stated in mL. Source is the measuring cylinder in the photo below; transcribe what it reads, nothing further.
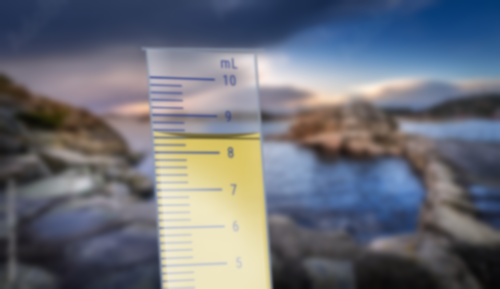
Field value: 8.4 mL
